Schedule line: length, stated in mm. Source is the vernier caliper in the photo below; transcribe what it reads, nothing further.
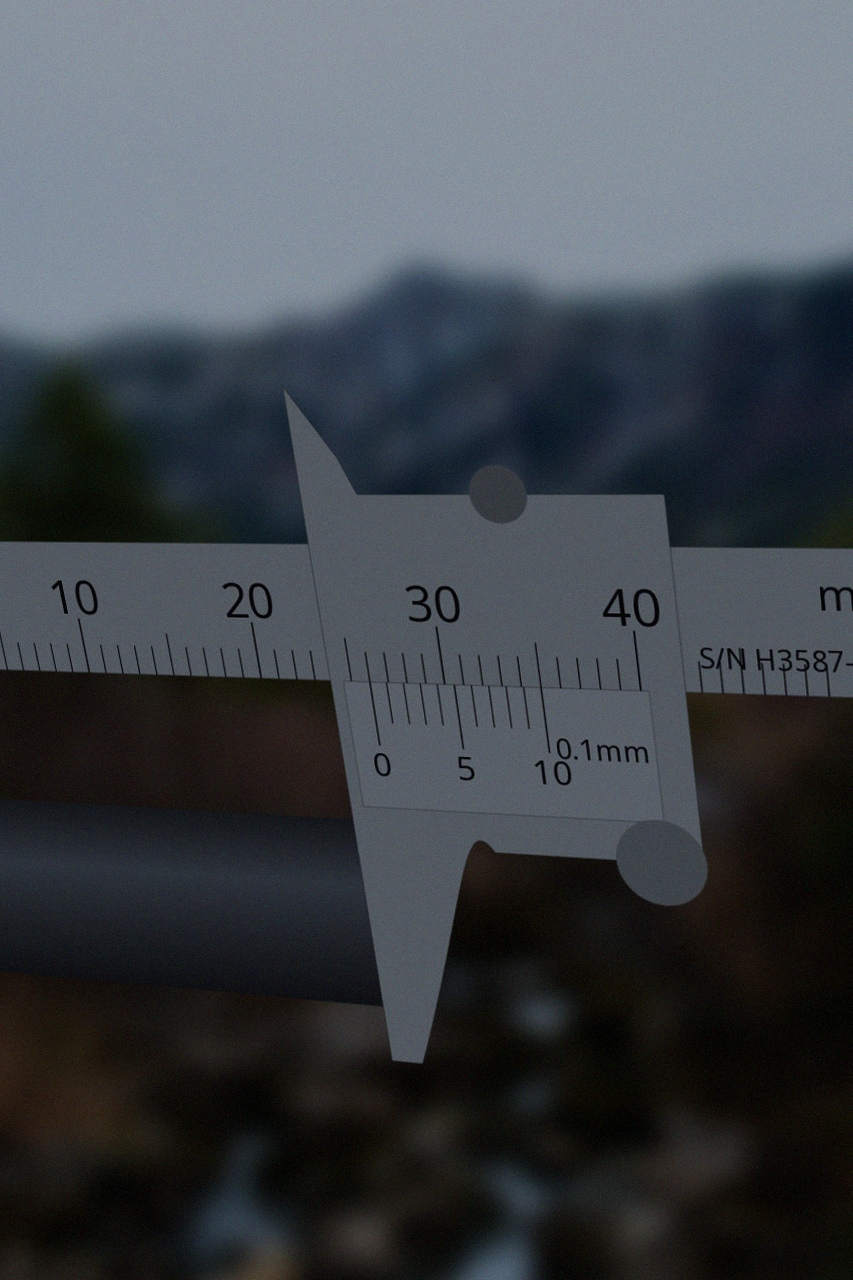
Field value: 26.0 mm
